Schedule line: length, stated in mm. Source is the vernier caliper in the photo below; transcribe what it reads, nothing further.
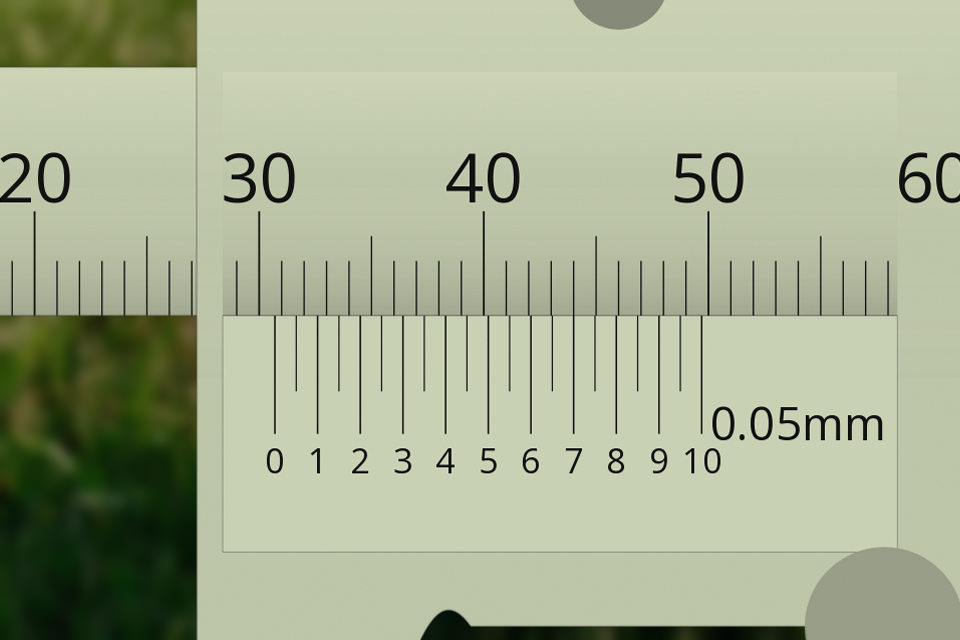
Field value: 30.70 mm
